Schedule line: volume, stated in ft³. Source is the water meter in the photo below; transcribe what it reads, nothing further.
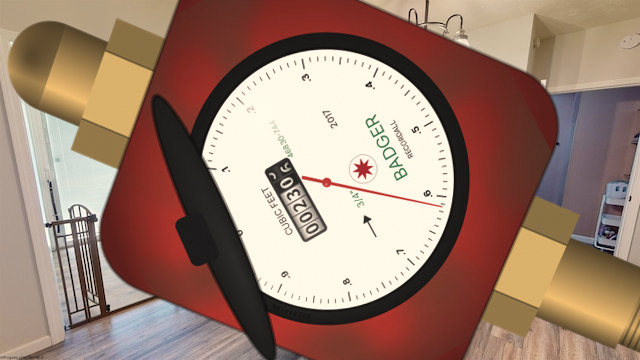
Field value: 2305.61 ft³
